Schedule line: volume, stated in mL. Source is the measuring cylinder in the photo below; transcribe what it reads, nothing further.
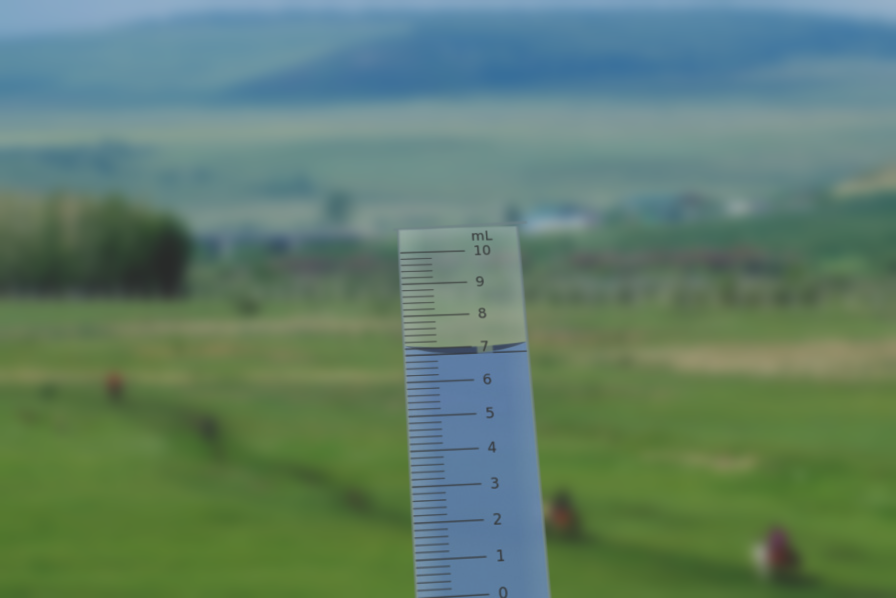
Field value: 6.8 mL
